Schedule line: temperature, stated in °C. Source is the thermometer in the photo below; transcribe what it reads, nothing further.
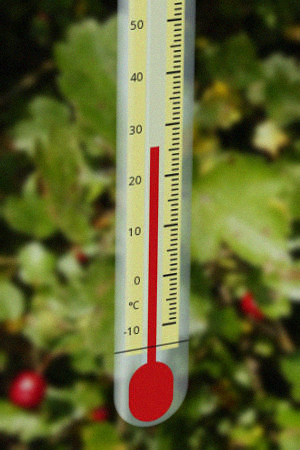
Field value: 26 °C
